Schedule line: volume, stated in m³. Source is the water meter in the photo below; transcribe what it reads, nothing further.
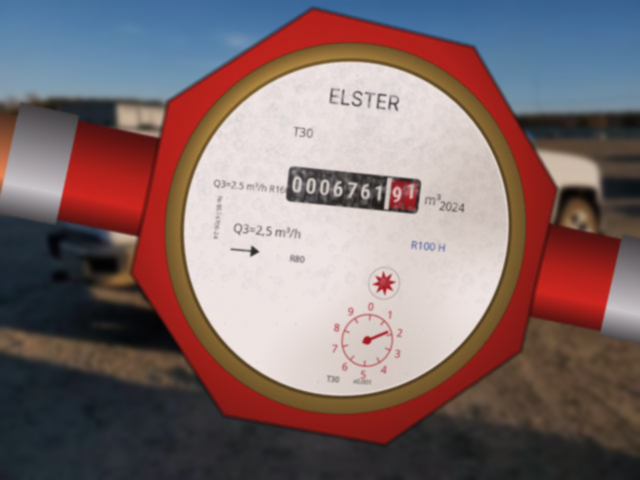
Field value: 6761.911 m³
